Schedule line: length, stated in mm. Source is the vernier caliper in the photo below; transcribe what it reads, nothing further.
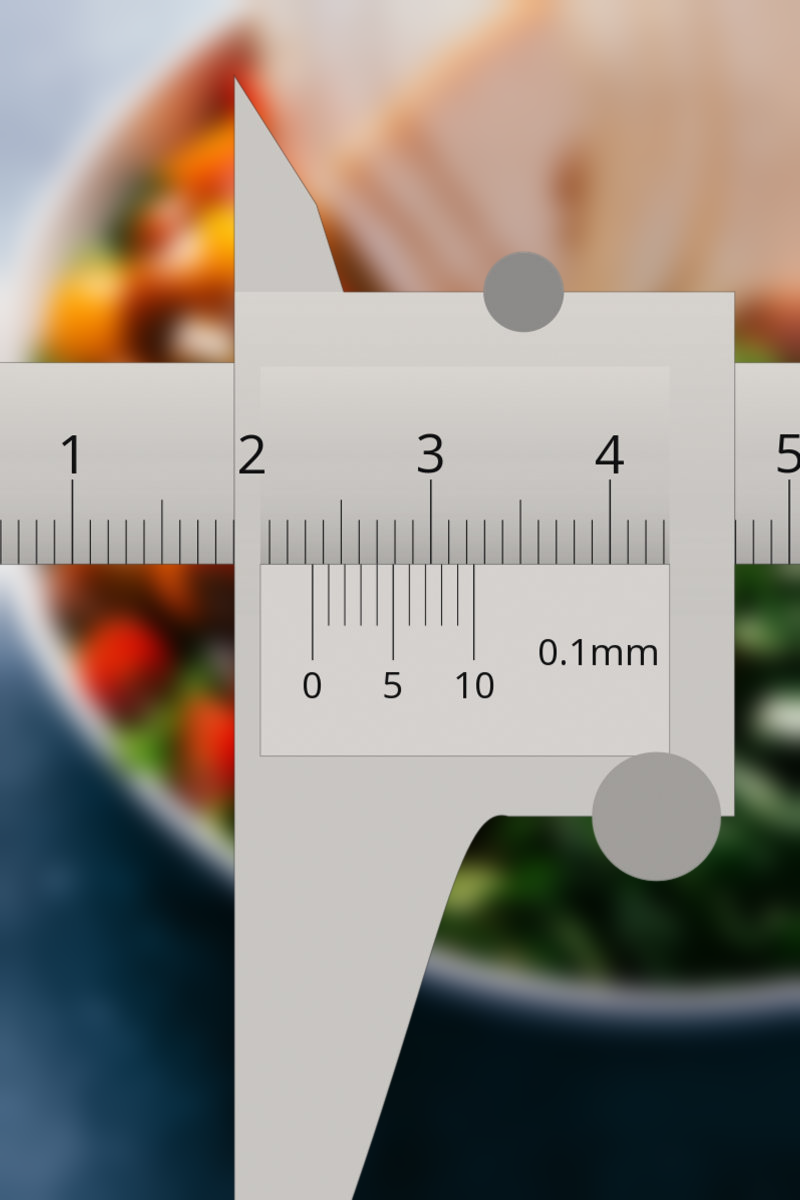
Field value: 23.4 mm
